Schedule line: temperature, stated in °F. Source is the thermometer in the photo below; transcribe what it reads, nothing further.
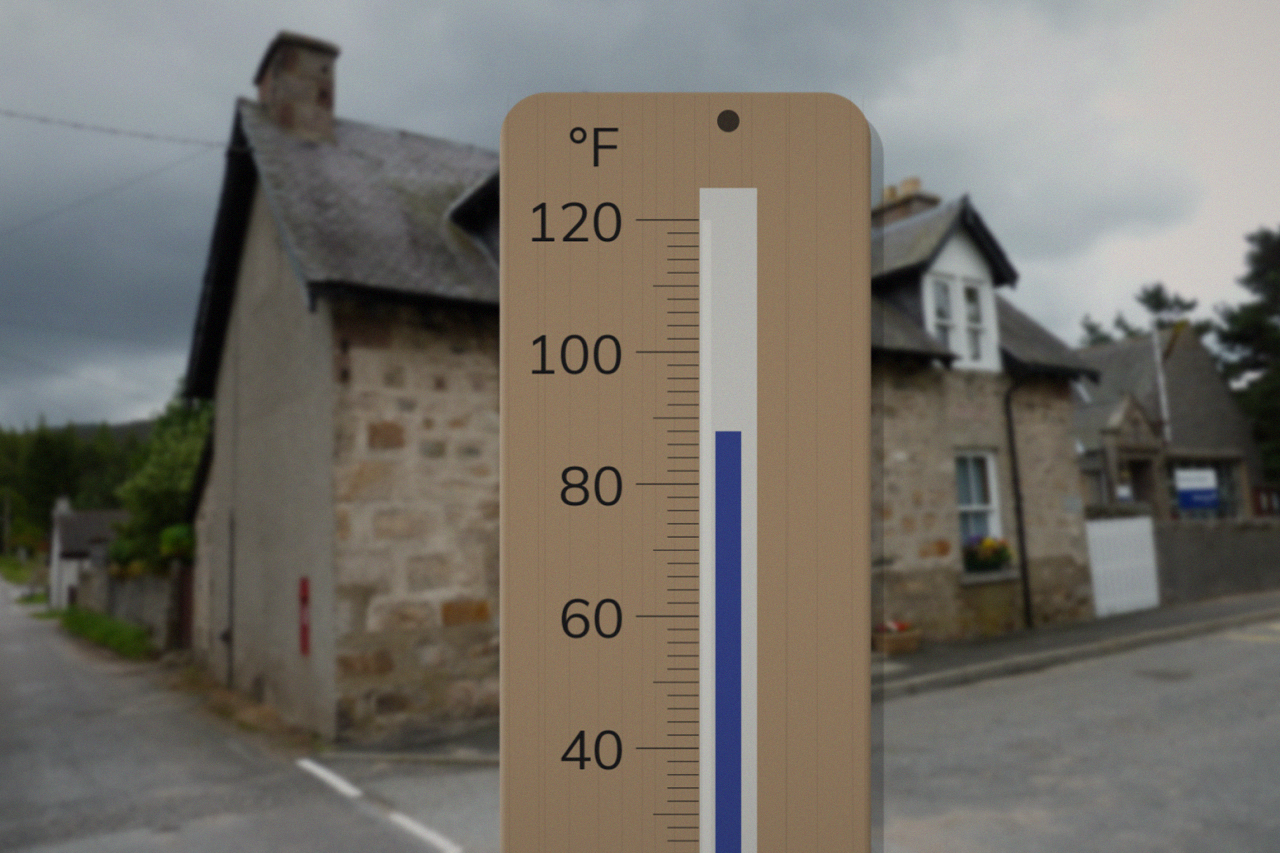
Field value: 88 °F
